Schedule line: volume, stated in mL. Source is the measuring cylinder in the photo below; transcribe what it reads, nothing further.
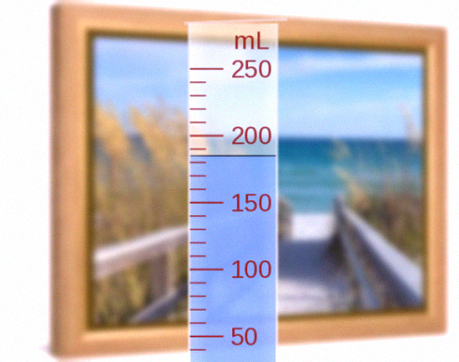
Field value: 185 mL
